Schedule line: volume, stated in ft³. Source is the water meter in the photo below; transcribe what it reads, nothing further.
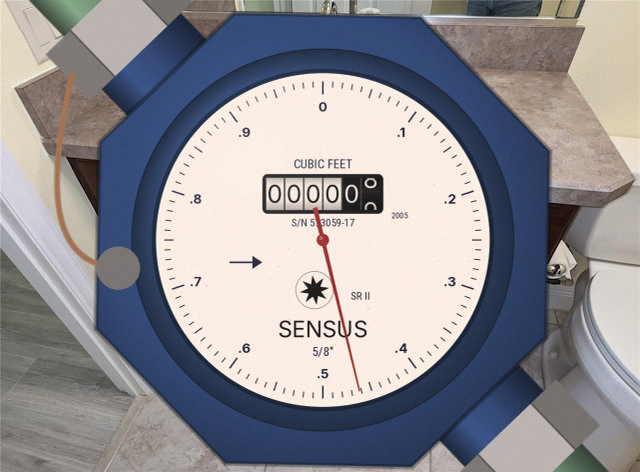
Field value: 8.46 ft³
